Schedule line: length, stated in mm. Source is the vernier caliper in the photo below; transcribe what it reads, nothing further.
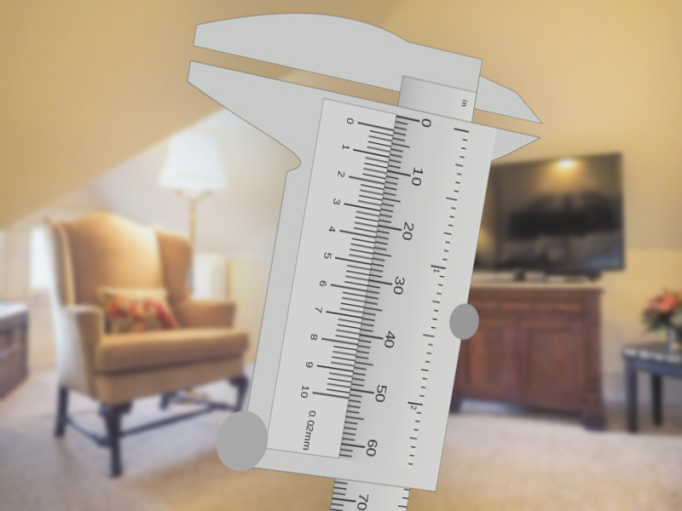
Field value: 2.6 mm
